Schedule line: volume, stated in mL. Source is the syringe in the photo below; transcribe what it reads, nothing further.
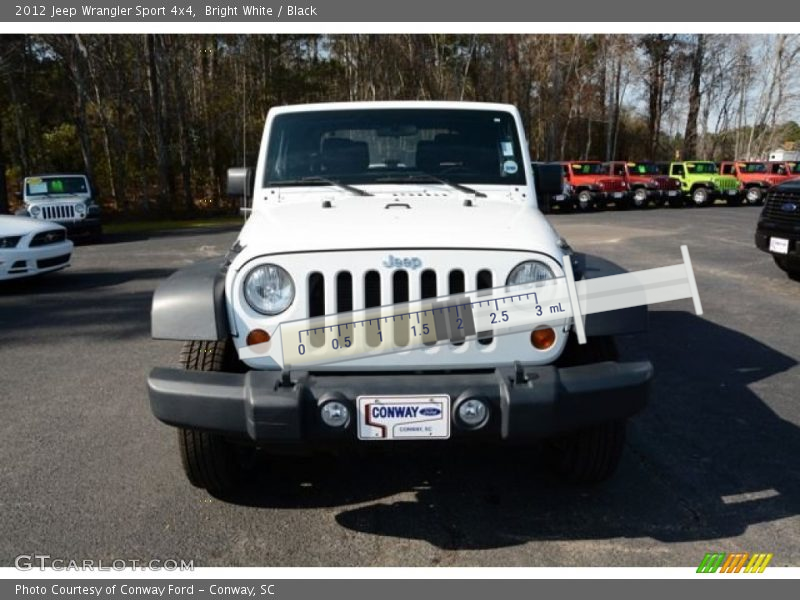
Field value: 1.7 mL
